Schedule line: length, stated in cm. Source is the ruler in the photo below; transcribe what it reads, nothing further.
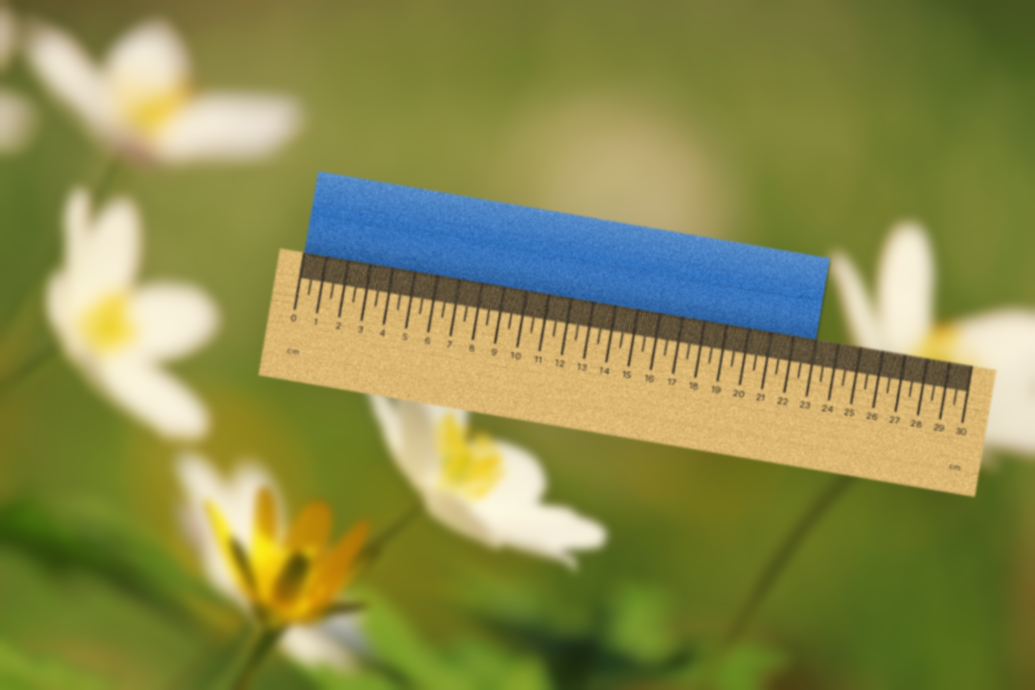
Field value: 23 cm
